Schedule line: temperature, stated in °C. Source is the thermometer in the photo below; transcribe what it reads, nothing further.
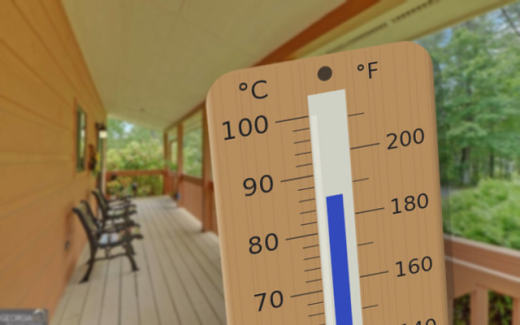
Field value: 86 °C
